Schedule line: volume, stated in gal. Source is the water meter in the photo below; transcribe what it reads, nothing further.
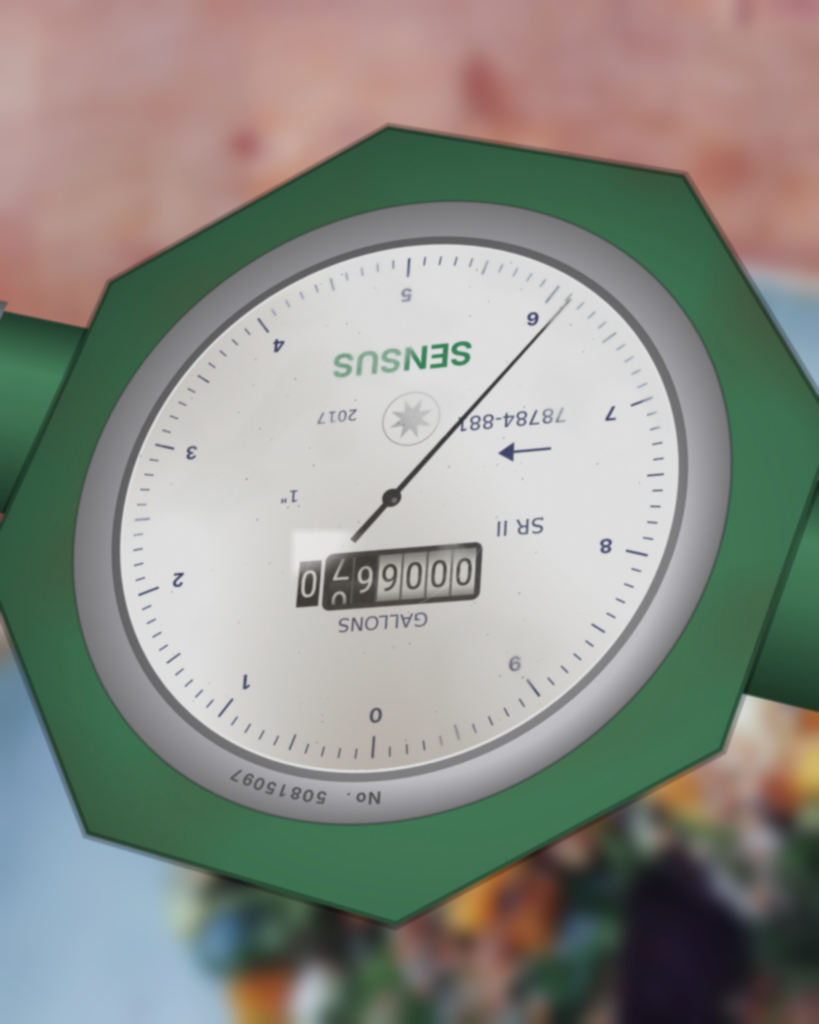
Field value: 6666.1 gal
